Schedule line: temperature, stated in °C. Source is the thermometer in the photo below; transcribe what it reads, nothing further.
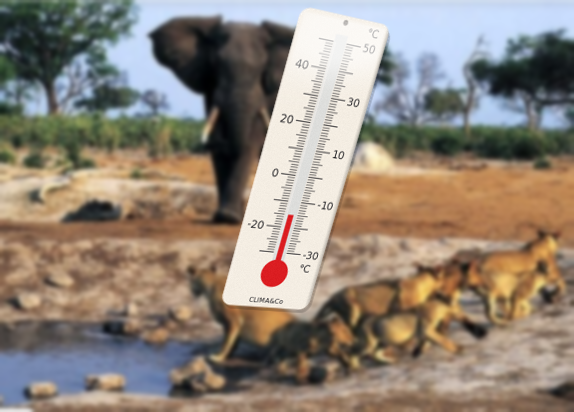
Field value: -15 °C
